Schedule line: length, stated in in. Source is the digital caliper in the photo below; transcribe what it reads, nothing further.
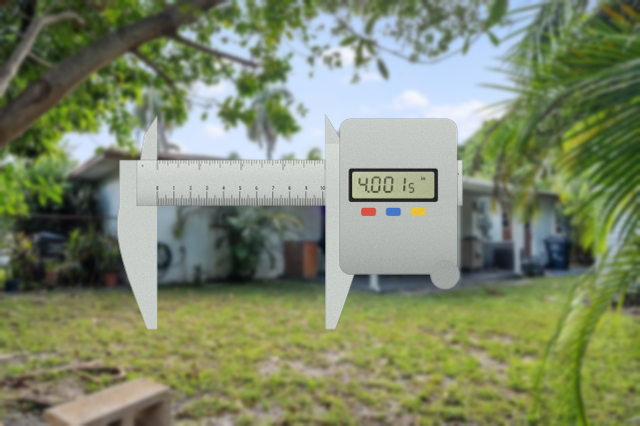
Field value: 4.0015 in
